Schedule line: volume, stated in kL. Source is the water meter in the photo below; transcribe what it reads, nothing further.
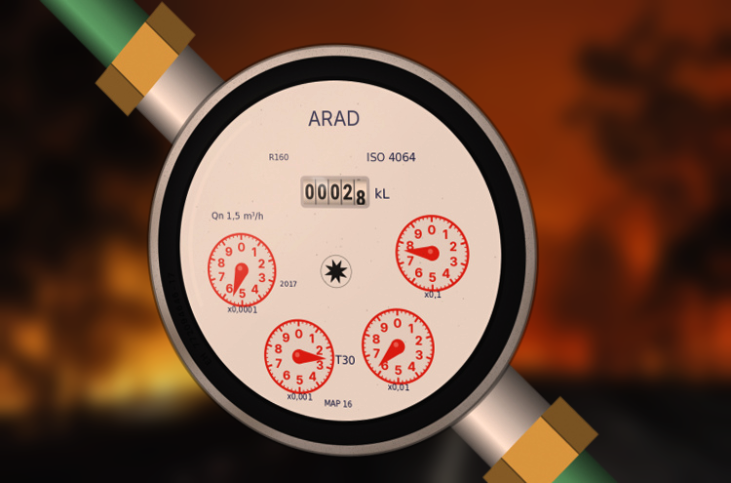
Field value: 27.7625 kL
